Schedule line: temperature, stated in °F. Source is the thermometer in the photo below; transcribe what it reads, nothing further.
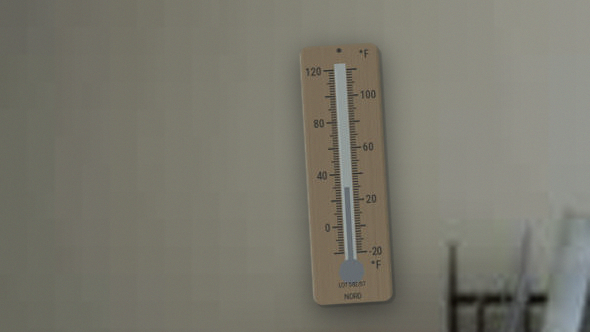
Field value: 30 °F
